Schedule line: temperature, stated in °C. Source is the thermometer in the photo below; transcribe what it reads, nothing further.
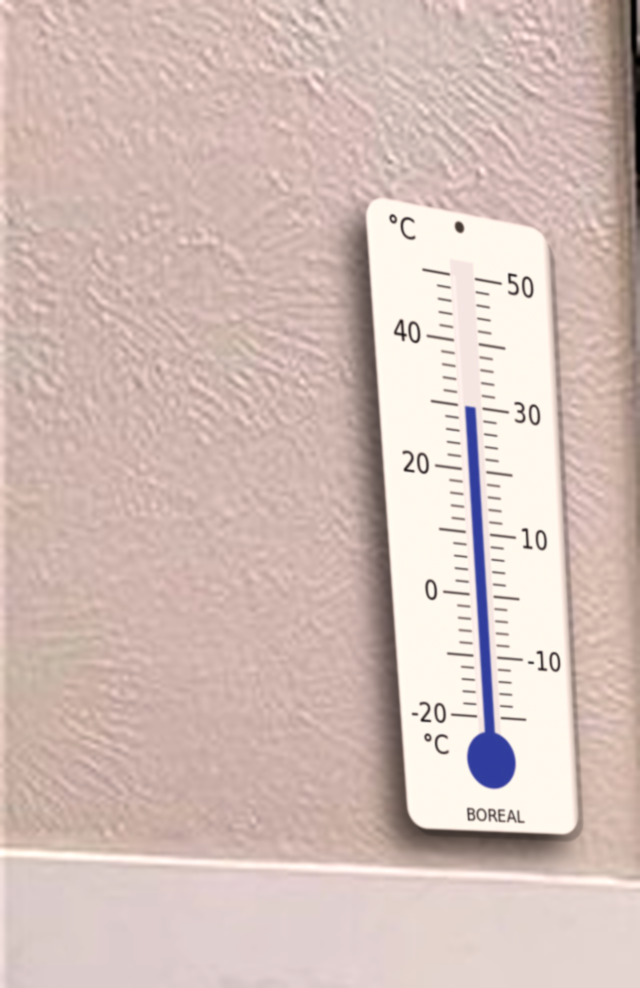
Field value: 30 °C
